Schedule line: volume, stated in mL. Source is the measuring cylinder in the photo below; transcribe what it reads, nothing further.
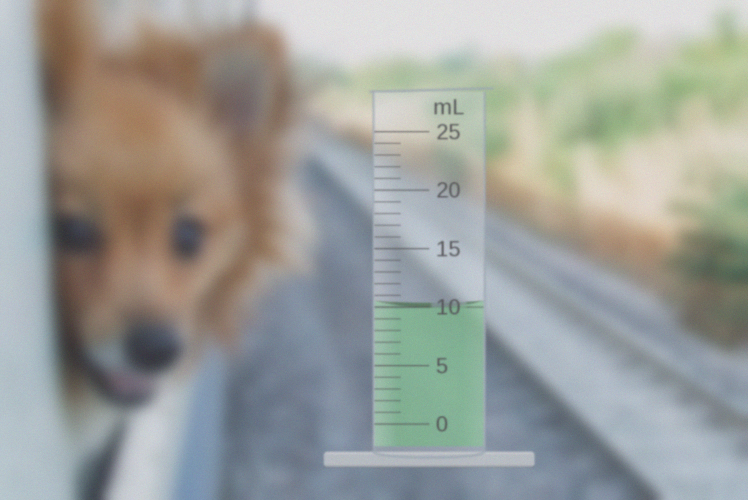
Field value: 10 mL
